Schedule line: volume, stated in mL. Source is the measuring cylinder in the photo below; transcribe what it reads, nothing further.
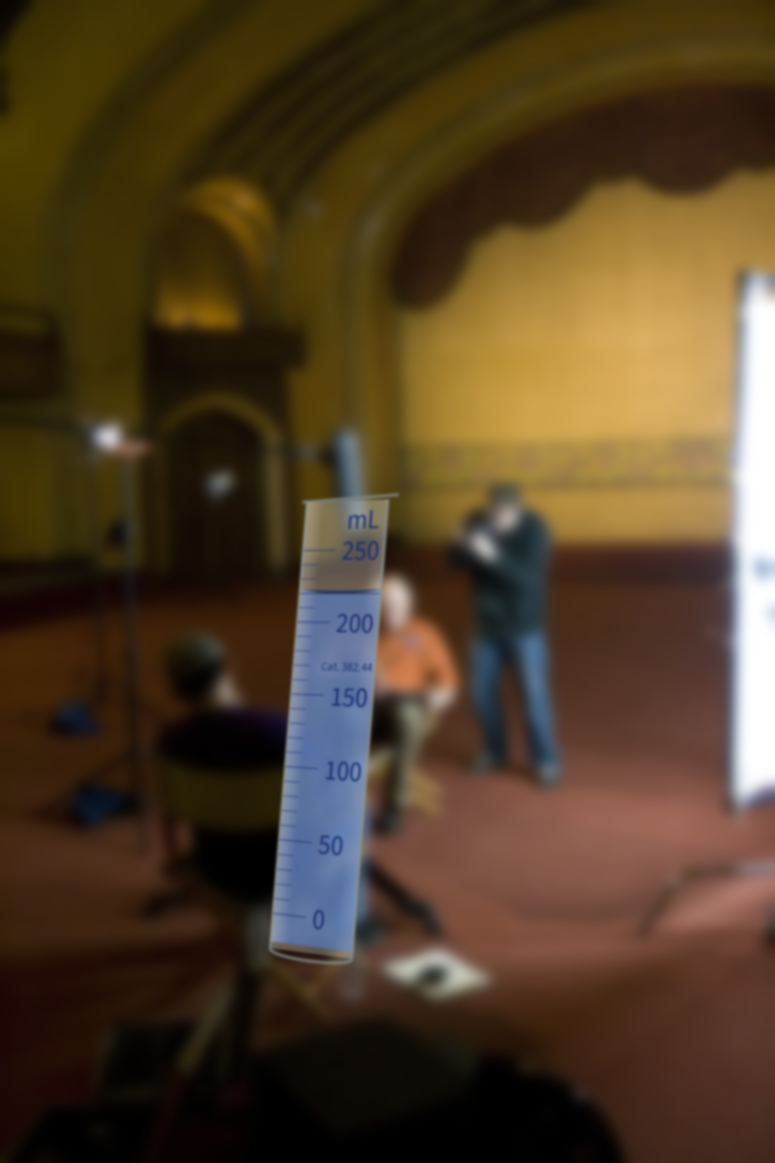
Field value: 220 mL
